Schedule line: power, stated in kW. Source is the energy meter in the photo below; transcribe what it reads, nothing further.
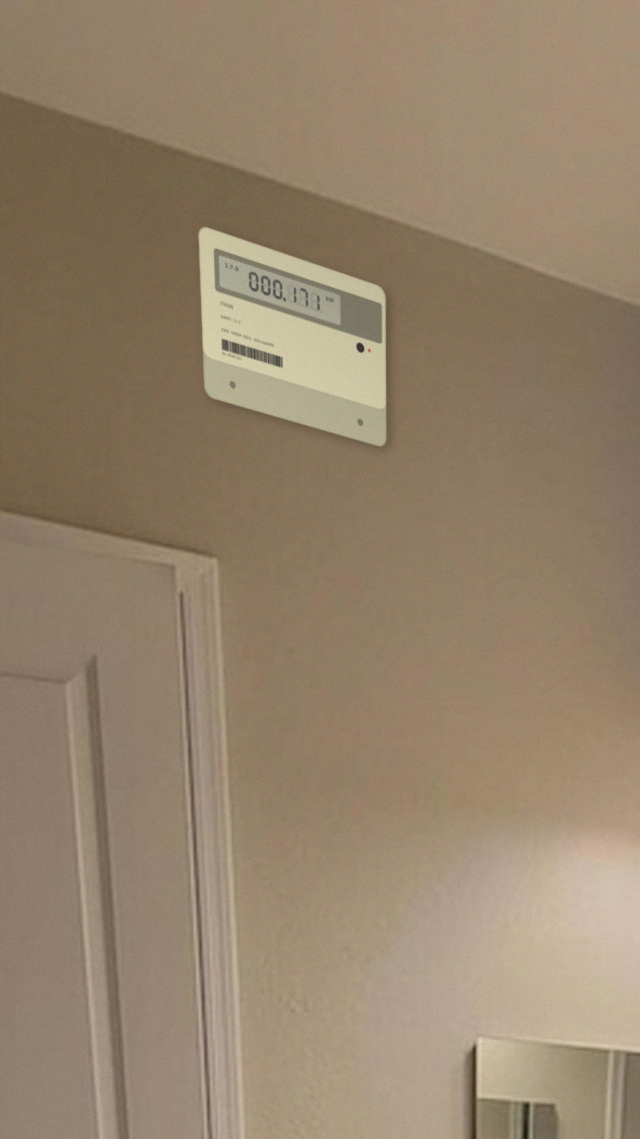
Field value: 0.171 kW
